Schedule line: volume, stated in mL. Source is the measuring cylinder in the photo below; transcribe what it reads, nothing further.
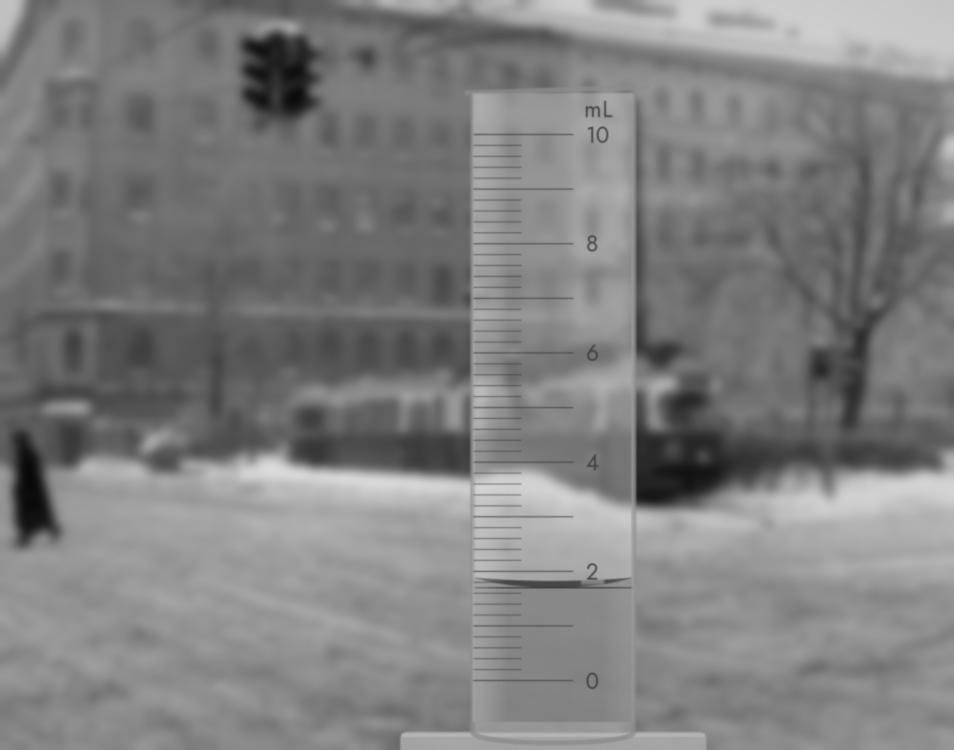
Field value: 1.7 mL
